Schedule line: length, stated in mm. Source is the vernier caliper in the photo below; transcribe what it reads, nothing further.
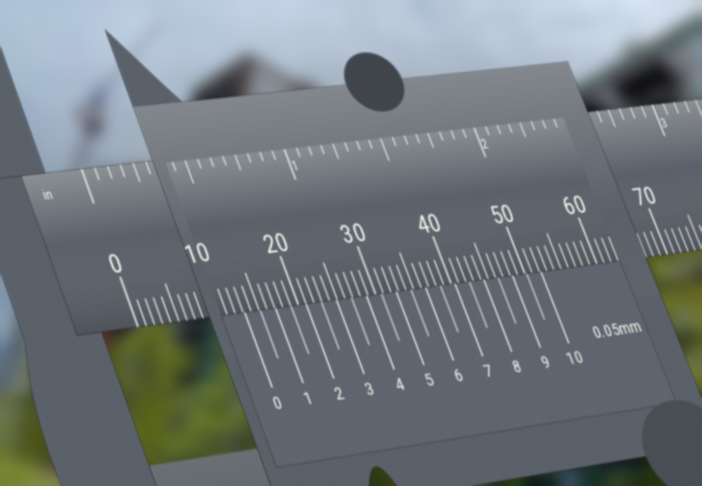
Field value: 13.2 mm
